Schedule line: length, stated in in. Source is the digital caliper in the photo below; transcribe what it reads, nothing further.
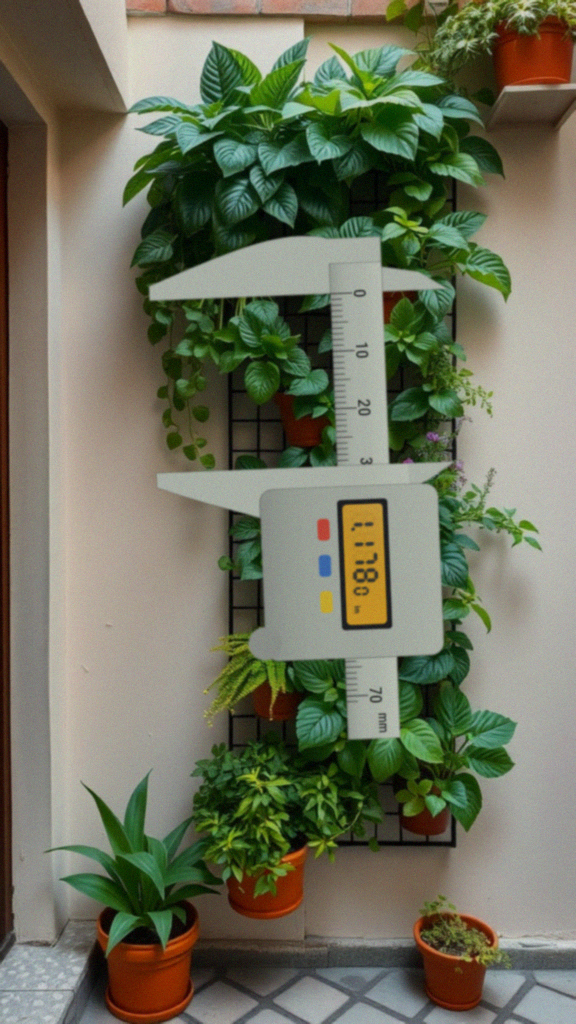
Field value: 1.1780 in
